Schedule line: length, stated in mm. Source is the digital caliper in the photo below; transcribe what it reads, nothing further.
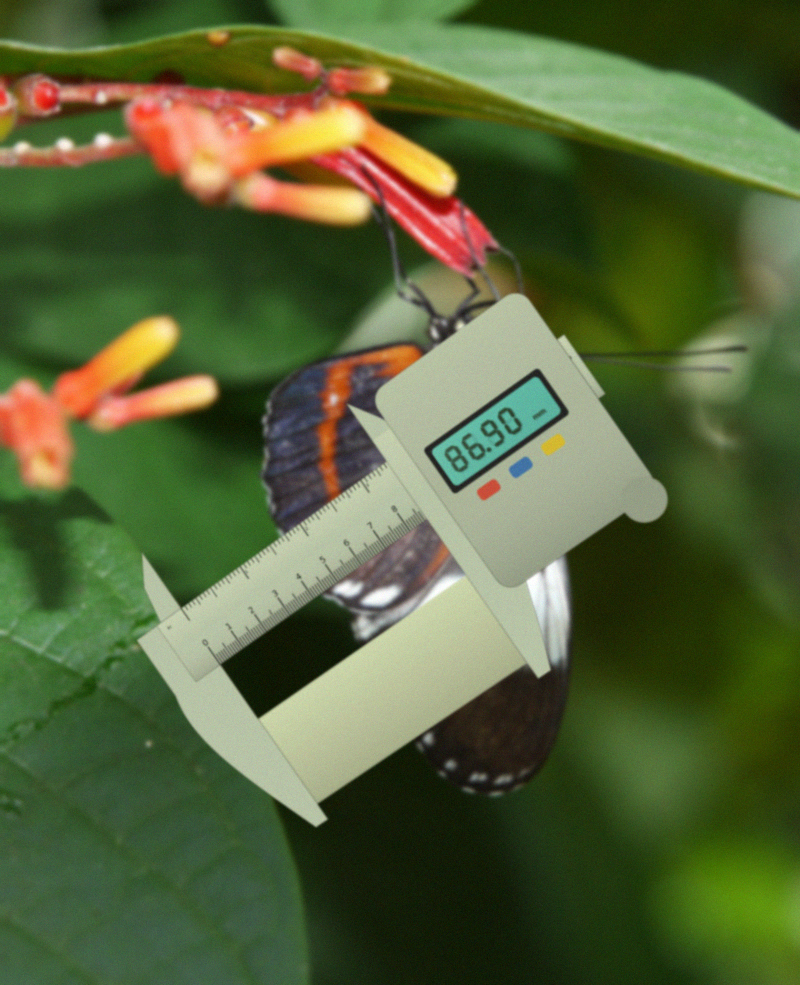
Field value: 86.90 mm
